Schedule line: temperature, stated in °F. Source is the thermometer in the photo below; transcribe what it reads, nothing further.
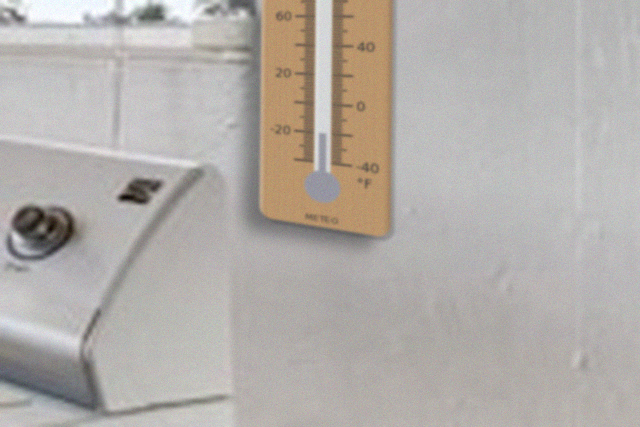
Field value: -20 °F
